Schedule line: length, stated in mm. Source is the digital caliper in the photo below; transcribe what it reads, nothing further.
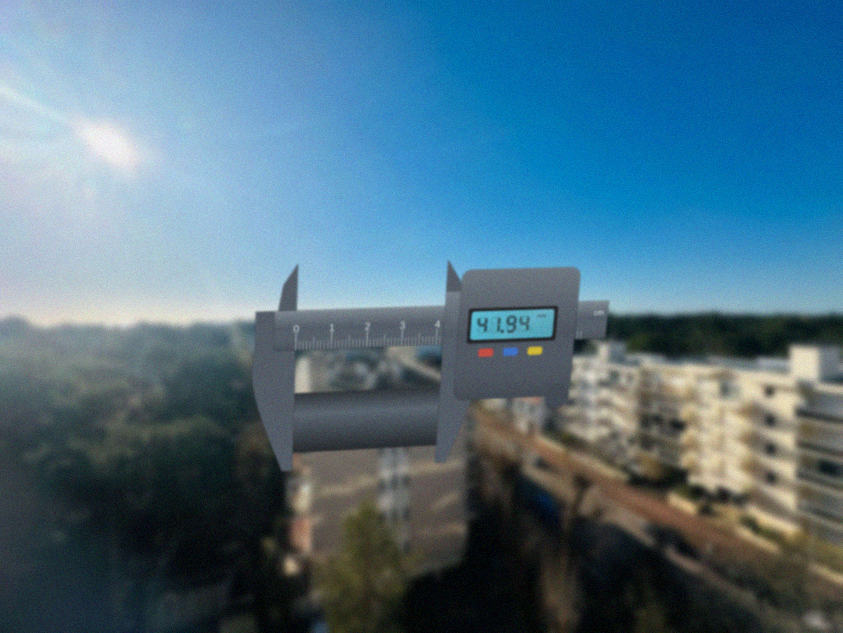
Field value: 41.94 mm
